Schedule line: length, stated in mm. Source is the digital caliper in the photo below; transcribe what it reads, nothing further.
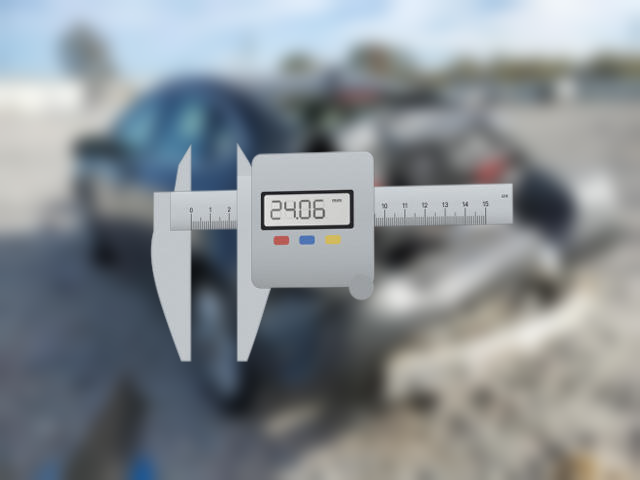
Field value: 24.06 mm
